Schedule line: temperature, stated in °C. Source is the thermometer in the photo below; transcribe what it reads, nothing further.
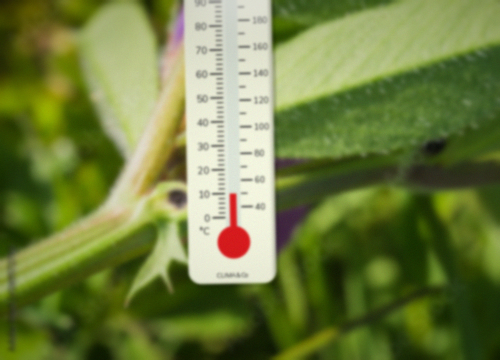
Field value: 10 °C
